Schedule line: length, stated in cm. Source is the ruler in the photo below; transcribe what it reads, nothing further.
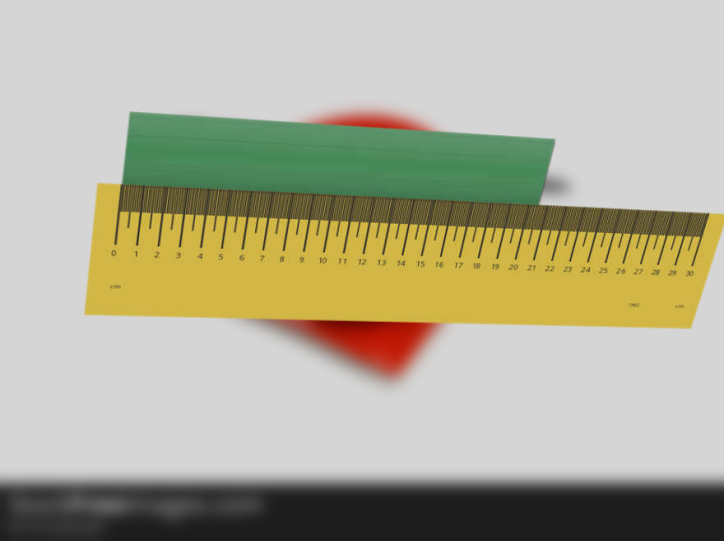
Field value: 20.5 cm
